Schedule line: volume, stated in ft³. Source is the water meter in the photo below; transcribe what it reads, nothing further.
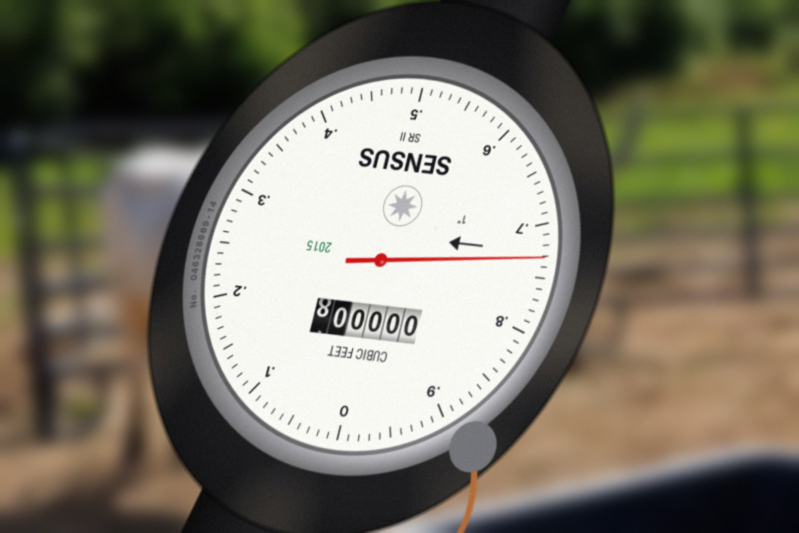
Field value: 7.73 ft³
